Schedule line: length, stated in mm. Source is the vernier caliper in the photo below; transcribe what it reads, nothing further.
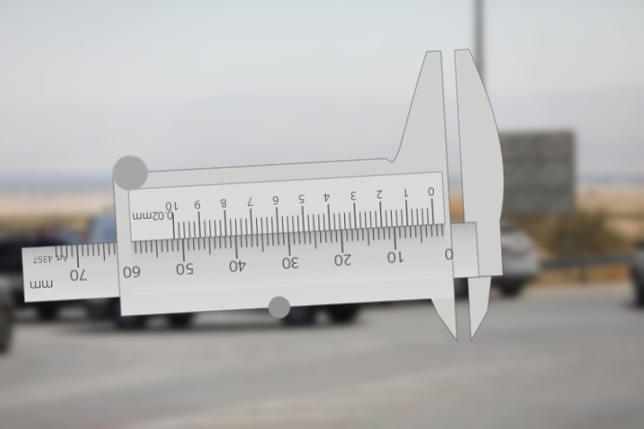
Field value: 2.6 mm
